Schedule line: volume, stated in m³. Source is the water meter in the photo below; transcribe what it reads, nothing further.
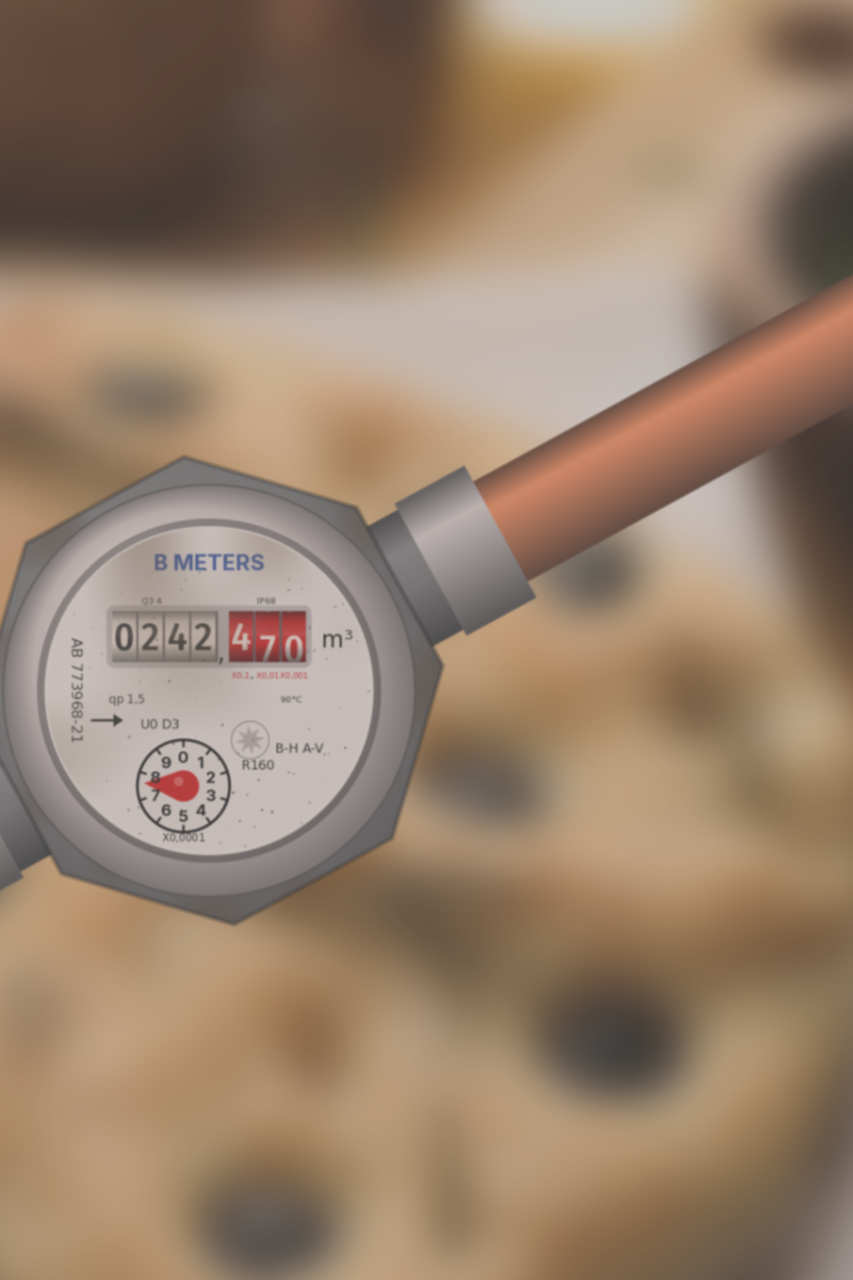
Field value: 242.4697 m³
